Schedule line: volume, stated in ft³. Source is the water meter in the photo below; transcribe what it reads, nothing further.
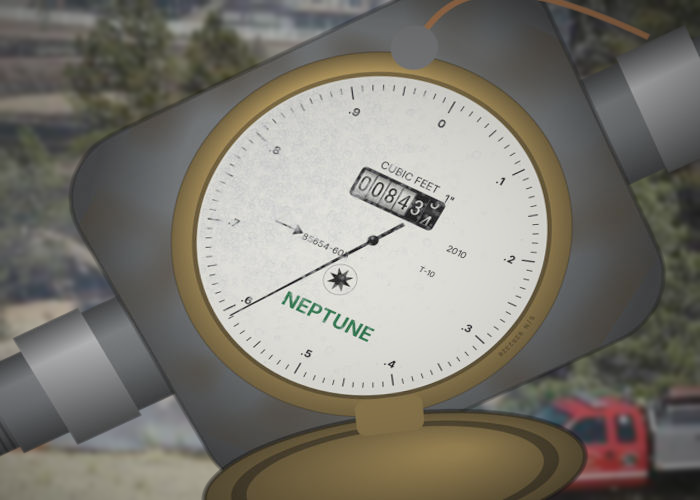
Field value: 8433.59 ft³
